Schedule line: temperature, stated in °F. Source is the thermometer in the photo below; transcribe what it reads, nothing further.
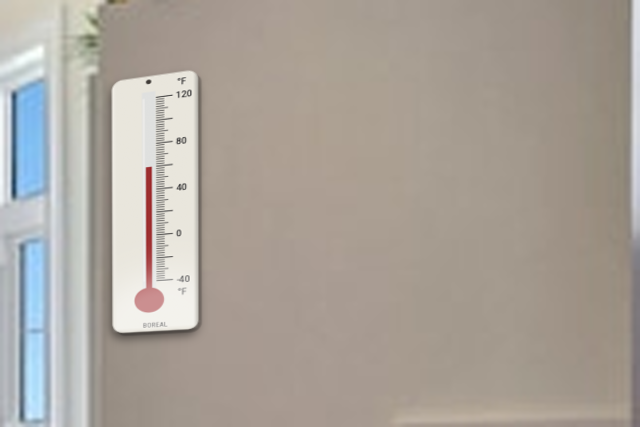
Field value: 60 °F
